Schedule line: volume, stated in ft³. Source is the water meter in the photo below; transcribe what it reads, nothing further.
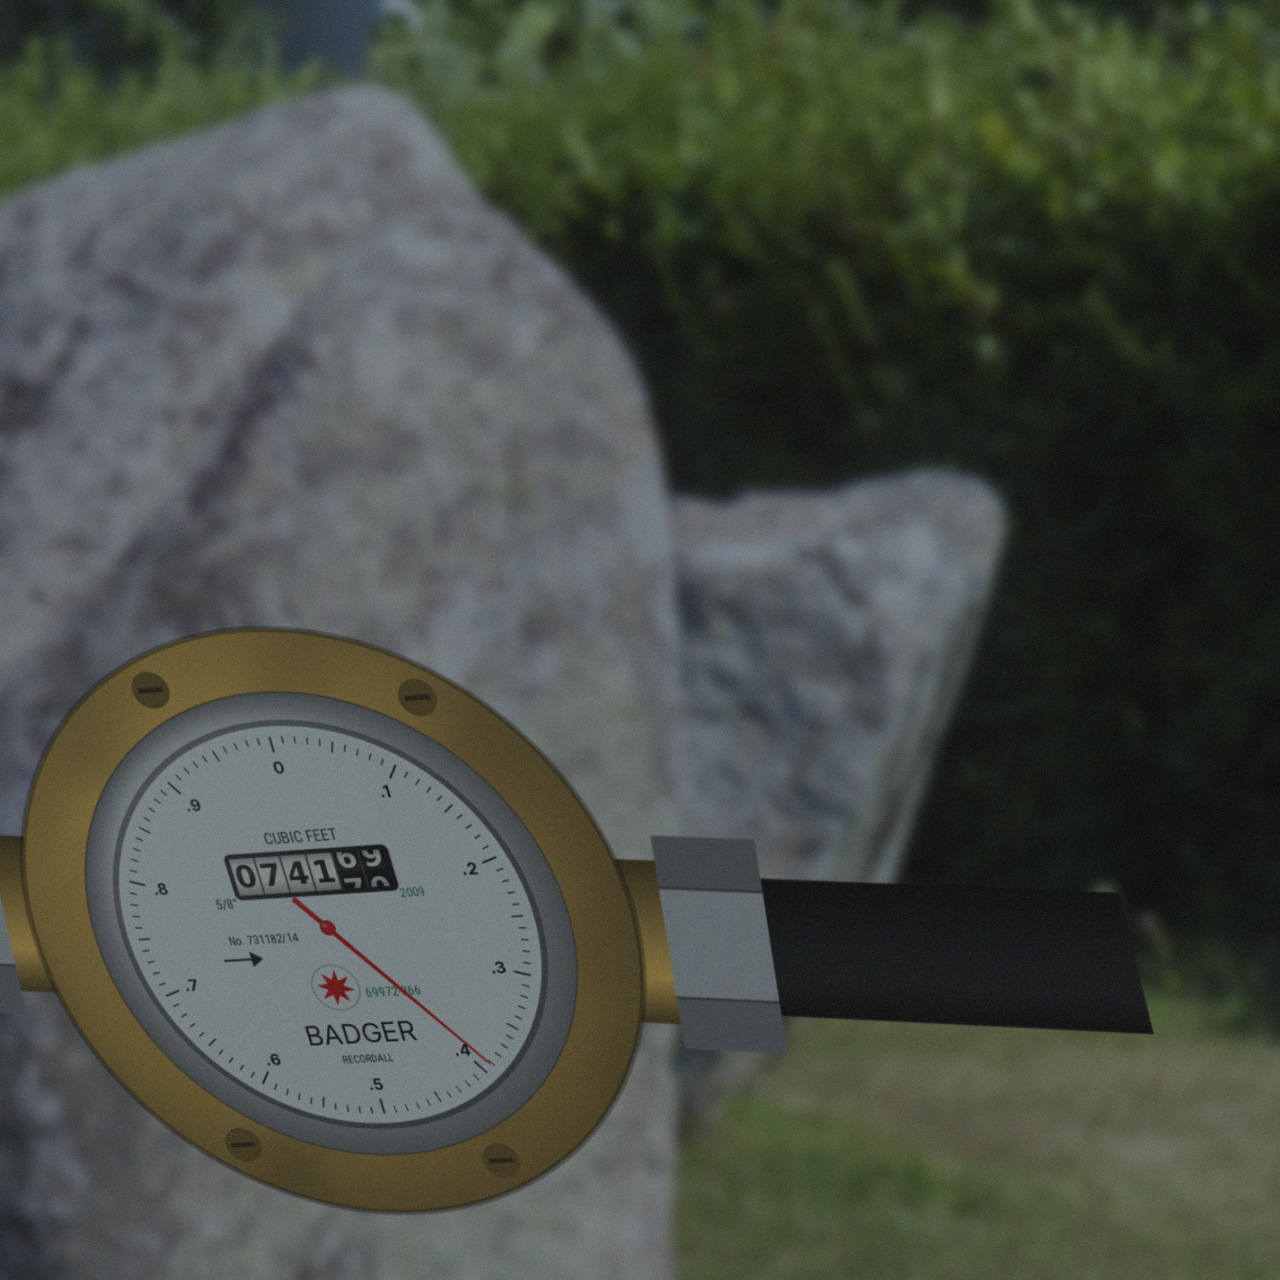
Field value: 74169.39 ft³
